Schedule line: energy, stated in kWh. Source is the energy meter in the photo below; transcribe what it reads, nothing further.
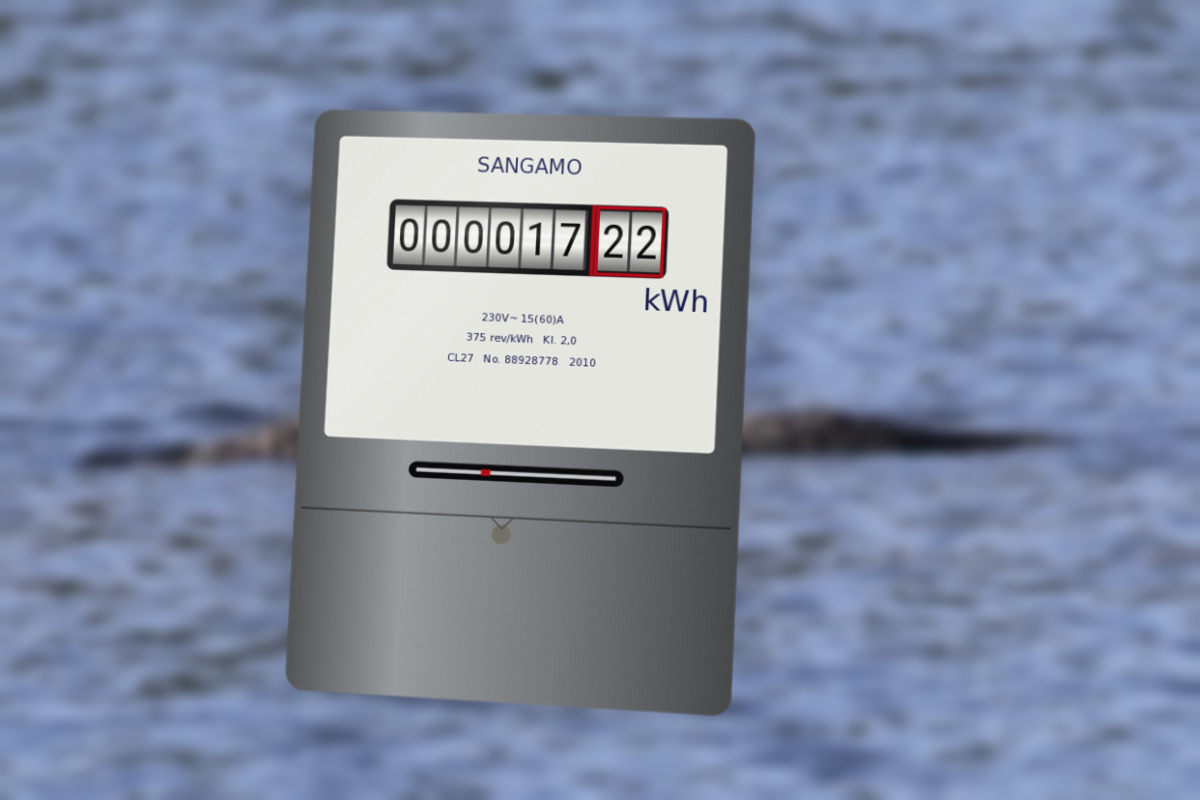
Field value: 17.22 kWh
